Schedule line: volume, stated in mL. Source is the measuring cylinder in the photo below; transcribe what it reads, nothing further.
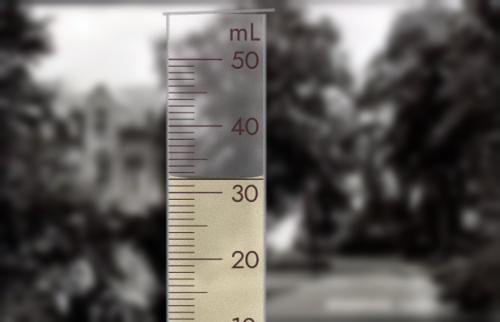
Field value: 32 mL
